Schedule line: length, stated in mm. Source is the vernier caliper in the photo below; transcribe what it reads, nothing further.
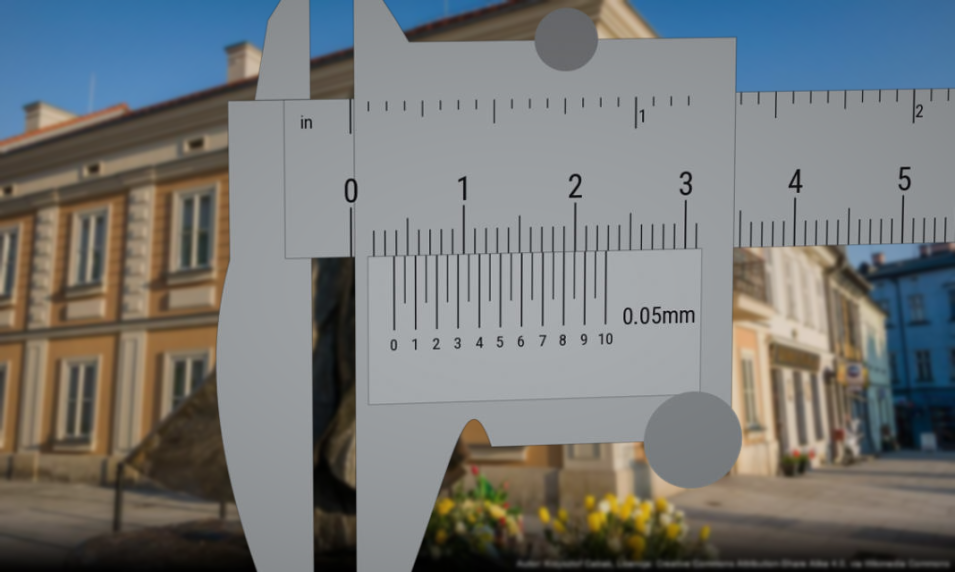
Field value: 3.8 mm
